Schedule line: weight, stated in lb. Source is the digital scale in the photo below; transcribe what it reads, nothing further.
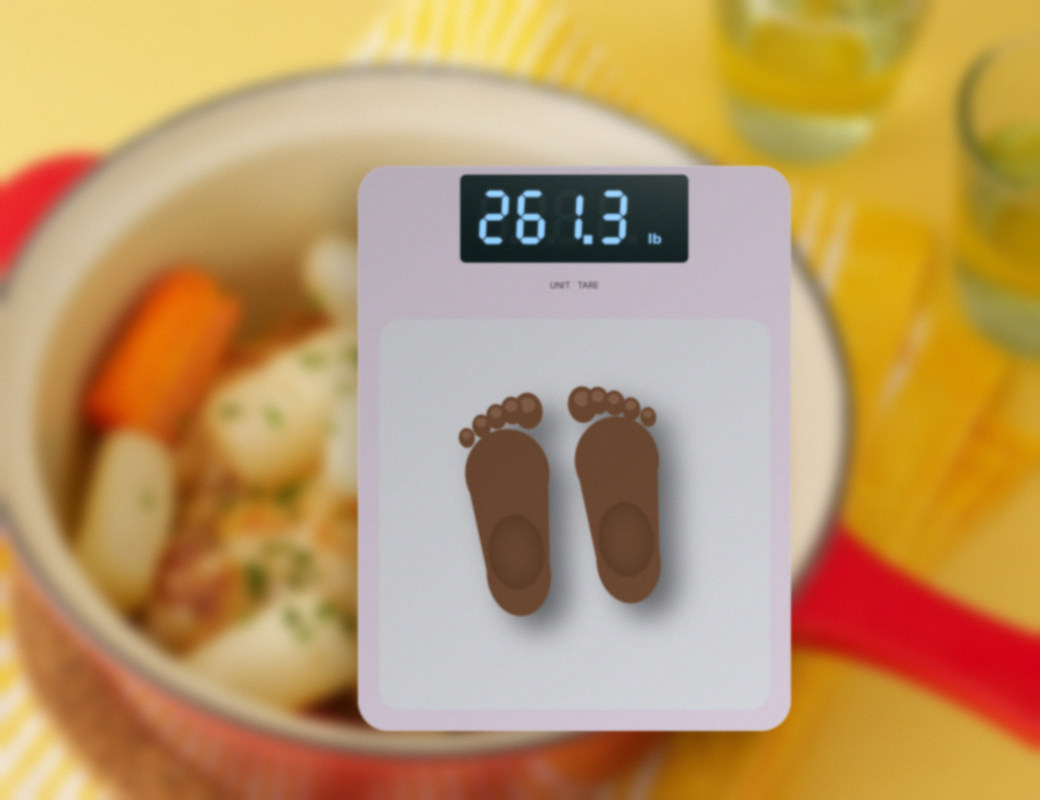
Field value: 261.3 lb
